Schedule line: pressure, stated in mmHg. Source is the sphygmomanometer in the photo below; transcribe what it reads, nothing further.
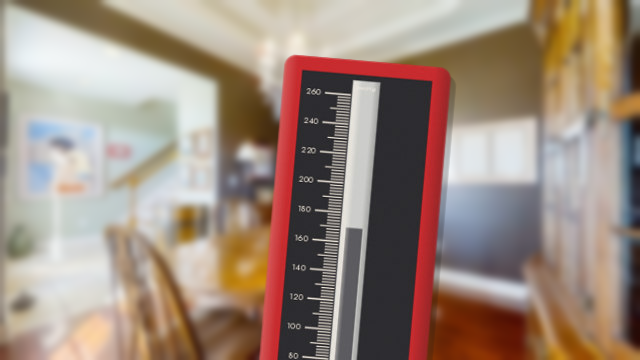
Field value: 170 mmHg
